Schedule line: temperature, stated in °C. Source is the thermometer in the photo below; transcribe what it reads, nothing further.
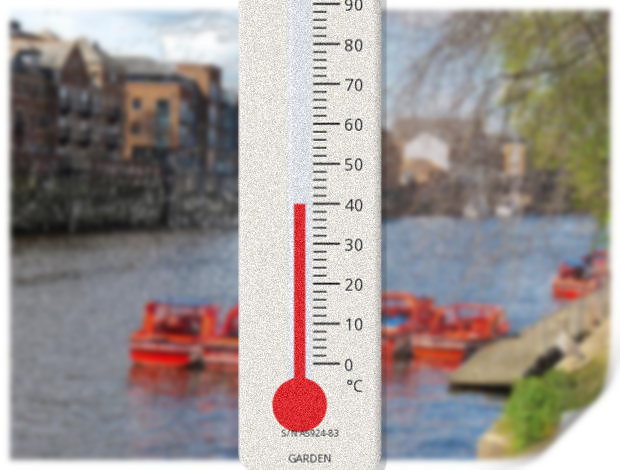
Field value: 40 °C
